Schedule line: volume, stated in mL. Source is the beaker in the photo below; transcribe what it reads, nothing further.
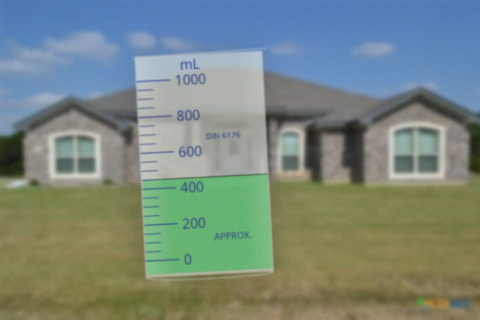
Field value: 450 mL
